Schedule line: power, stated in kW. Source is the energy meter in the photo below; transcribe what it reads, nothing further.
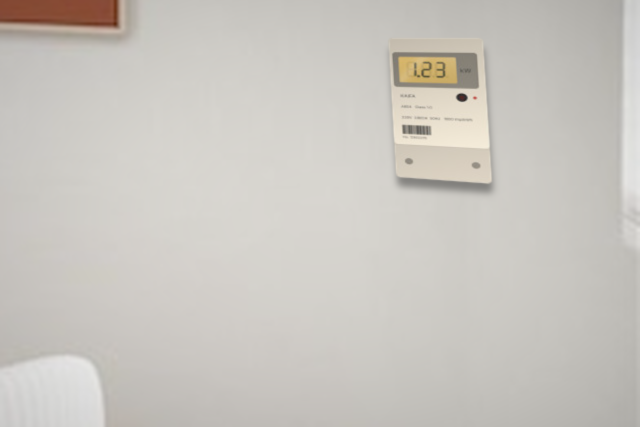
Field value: 1.23 kW
